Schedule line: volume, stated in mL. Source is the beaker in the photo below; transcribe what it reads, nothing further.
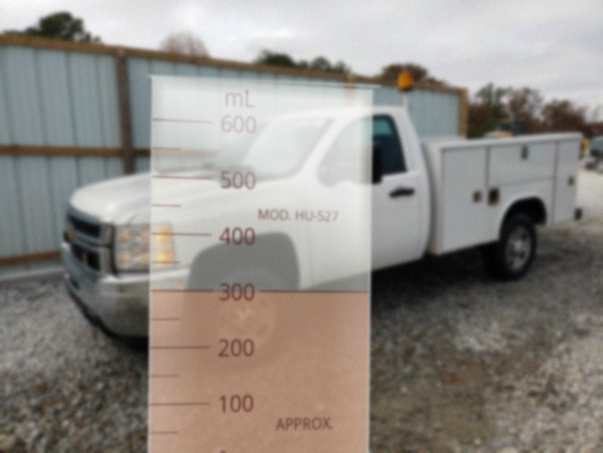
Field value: 300 mL
